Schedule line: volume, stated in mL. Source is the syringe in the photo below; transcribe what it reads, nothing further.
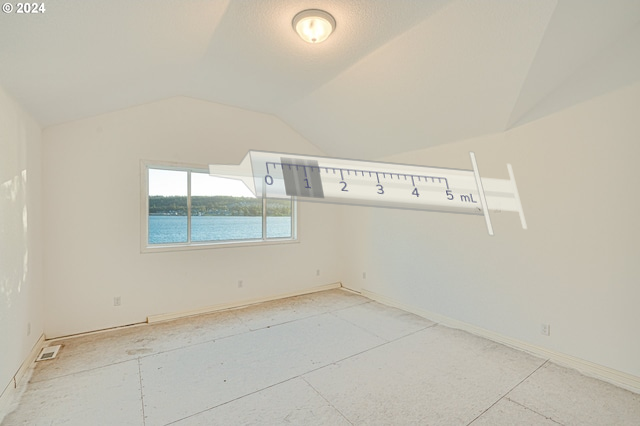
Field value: 0.4 mL
